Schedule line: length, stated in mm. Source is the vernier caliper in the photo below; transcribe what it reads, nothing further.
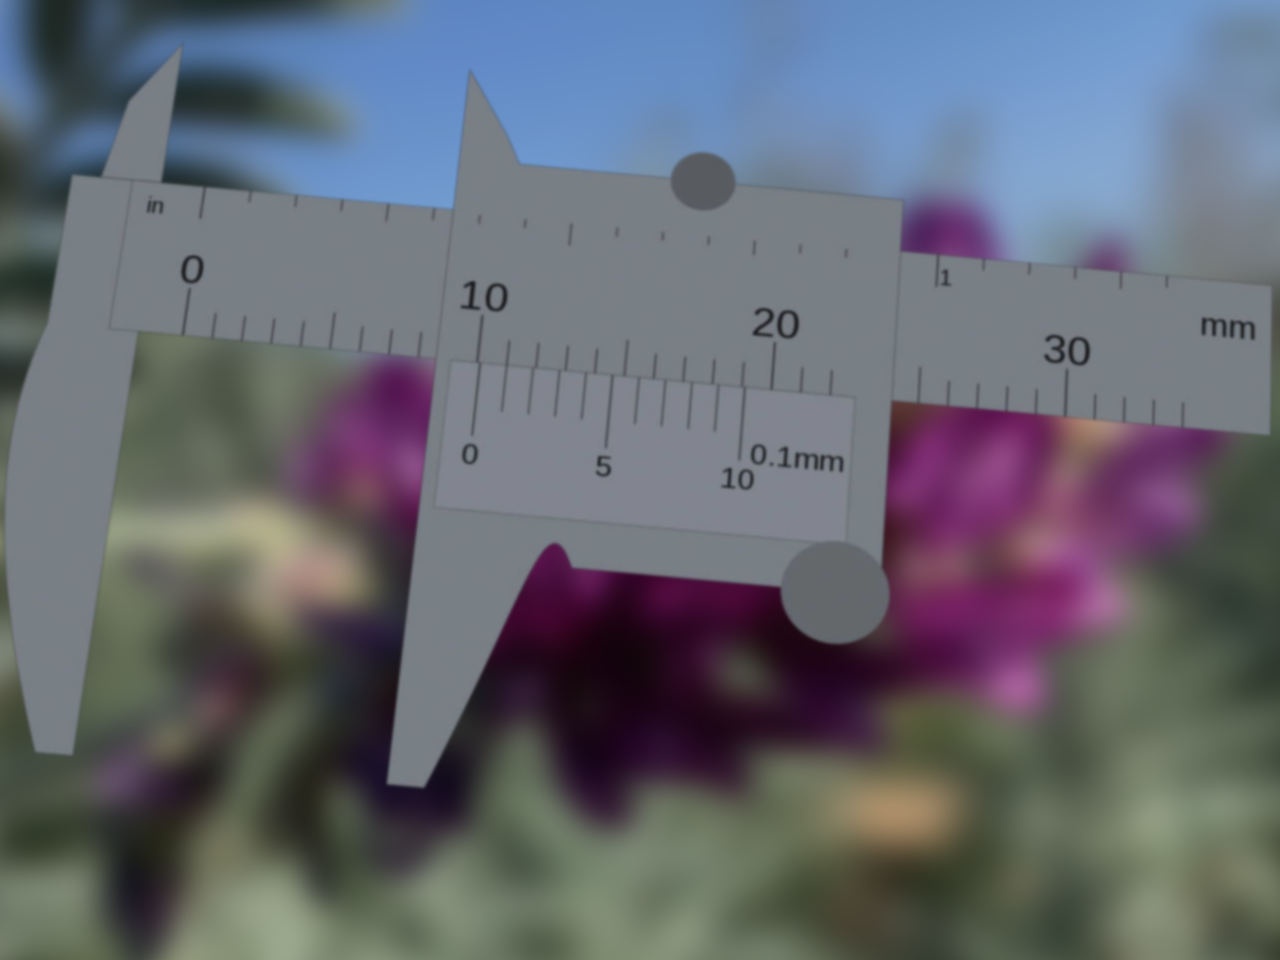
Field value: 10.1 mm
